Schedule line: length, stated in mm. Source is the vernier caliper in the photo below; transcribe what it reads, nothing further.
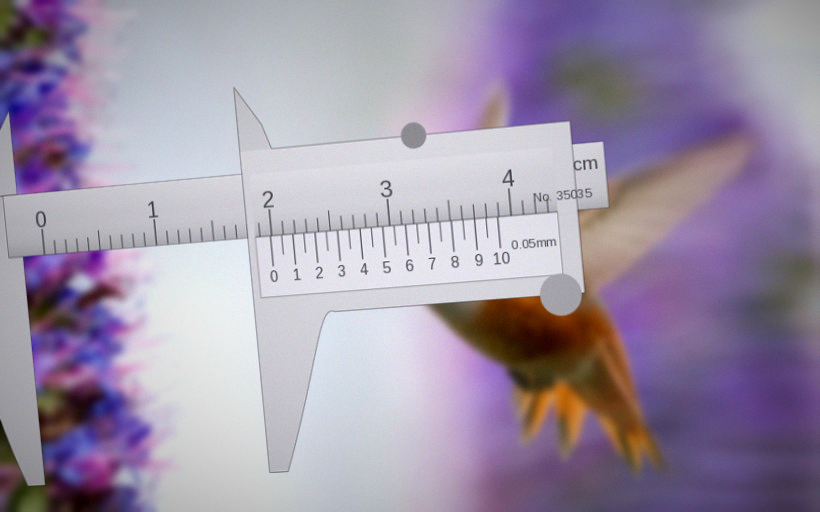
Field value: 19.9 mm
